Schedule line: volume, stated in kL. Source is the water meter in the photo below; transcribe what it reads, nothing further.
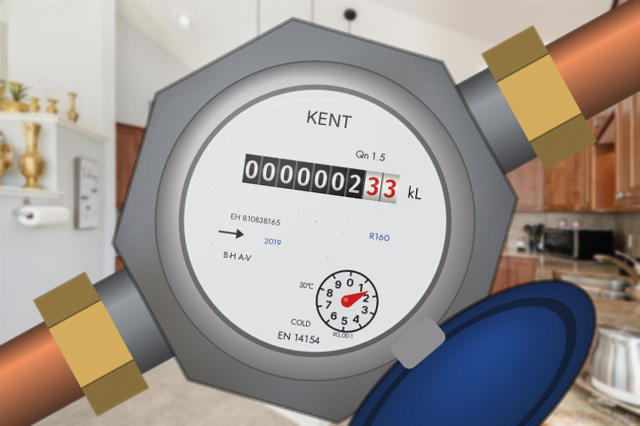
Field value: 2.331 kL
